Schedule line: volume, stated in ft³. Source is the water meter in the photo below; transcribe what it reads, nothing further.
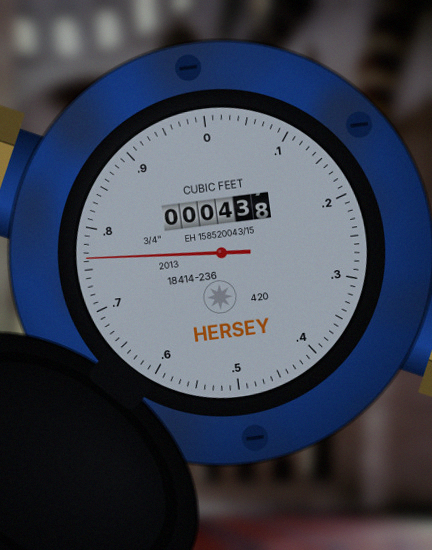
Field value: 437.76 ft³
